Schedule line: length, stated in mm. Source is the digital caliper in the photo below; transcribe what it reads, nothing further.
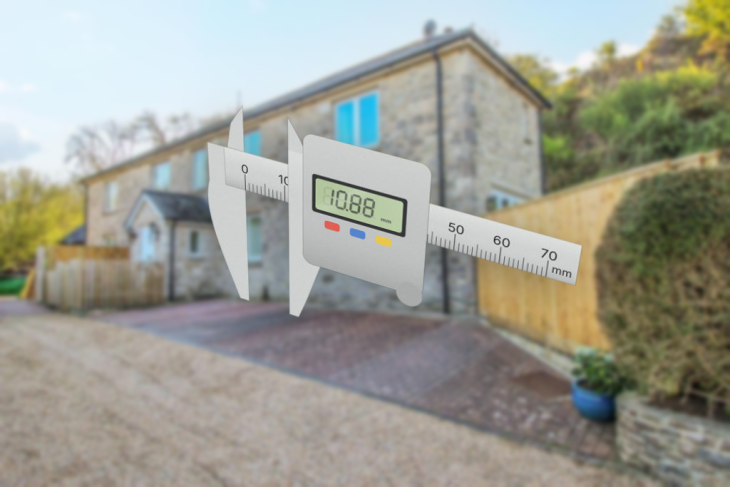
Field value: 10.88 mm
